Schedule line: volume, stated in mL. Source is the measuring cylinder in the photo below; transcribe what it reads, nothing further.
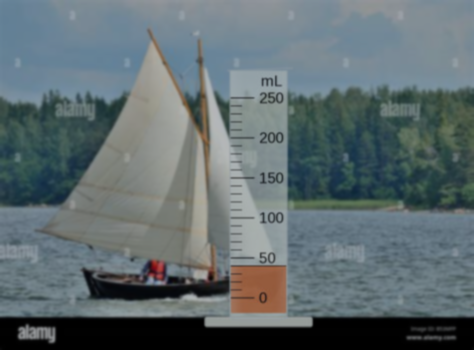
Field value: 40 mL
